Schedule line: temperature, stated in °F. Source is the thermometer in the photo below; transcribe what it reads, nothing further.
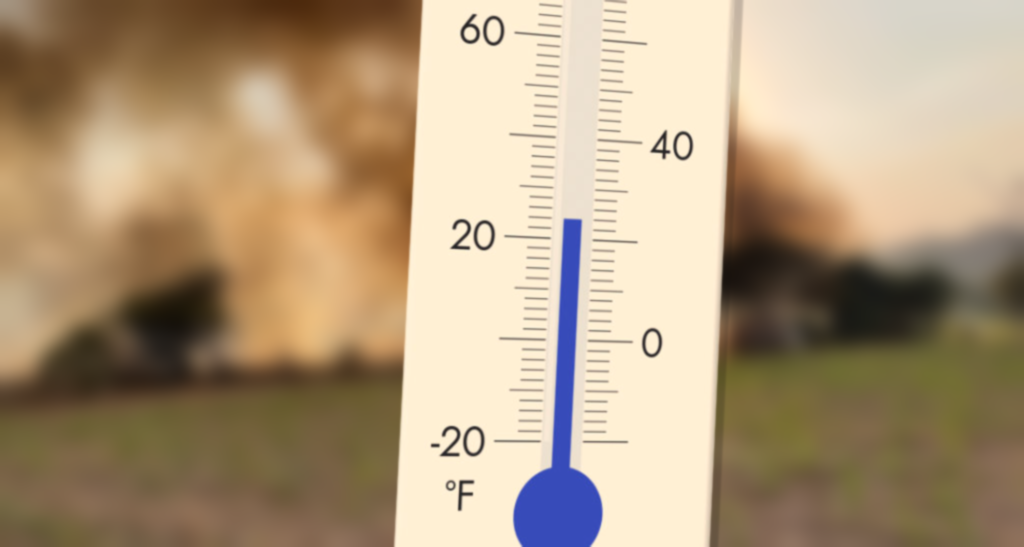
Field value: 24 °F
